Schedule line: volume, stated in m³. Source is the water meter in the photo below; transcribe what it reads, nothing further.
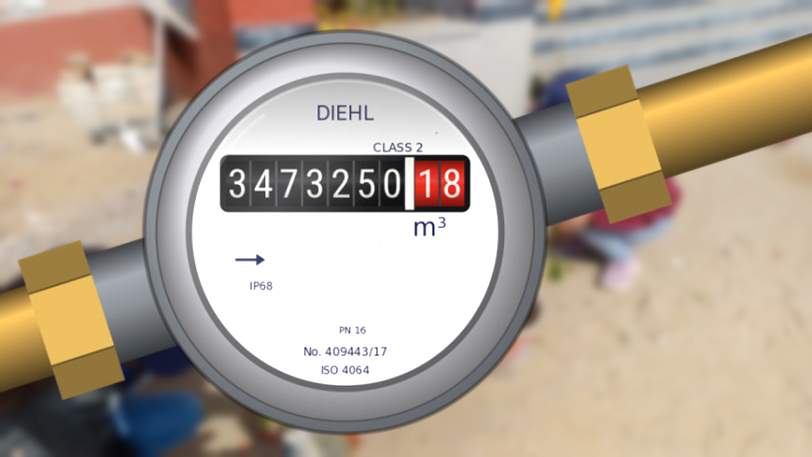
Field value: 3473250.18 m³
